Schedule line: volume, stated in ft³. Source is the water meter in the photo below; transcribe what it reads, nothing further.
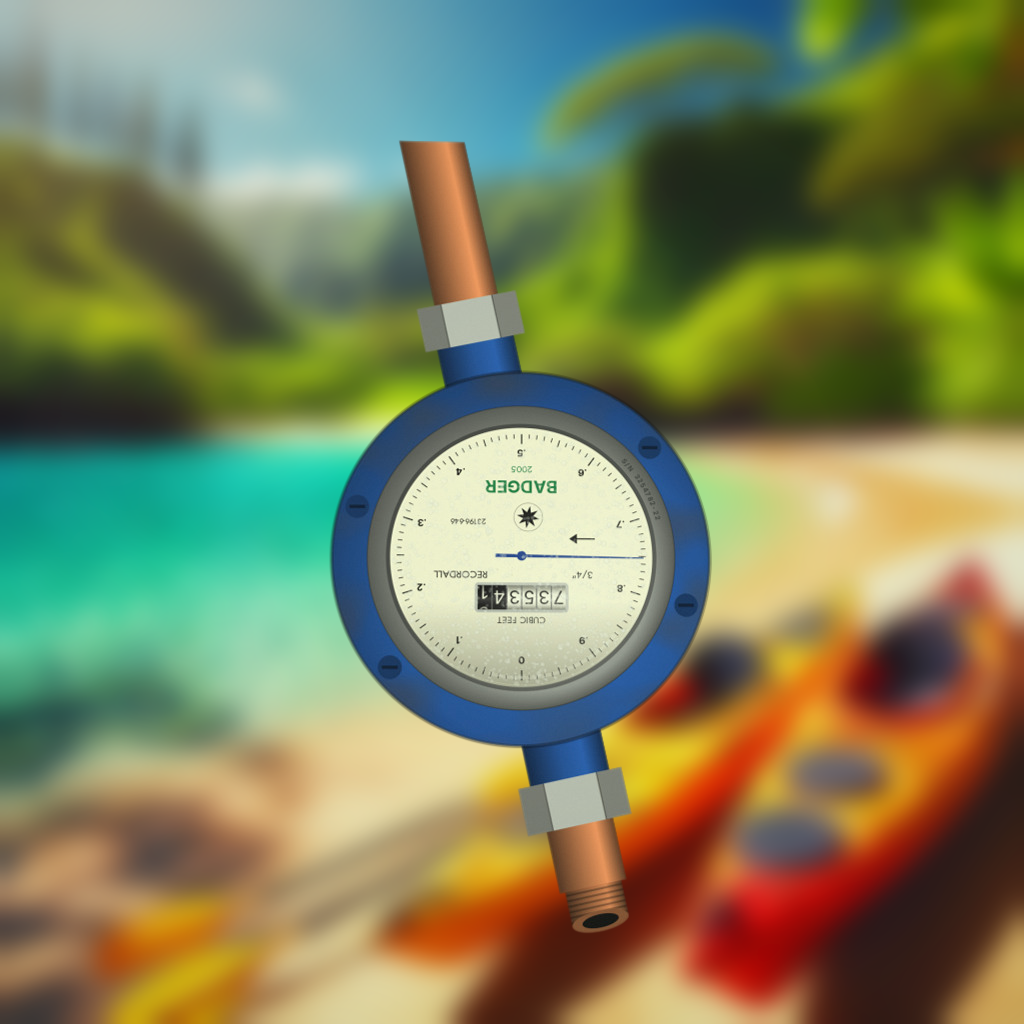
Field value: 735340.75 ft³
